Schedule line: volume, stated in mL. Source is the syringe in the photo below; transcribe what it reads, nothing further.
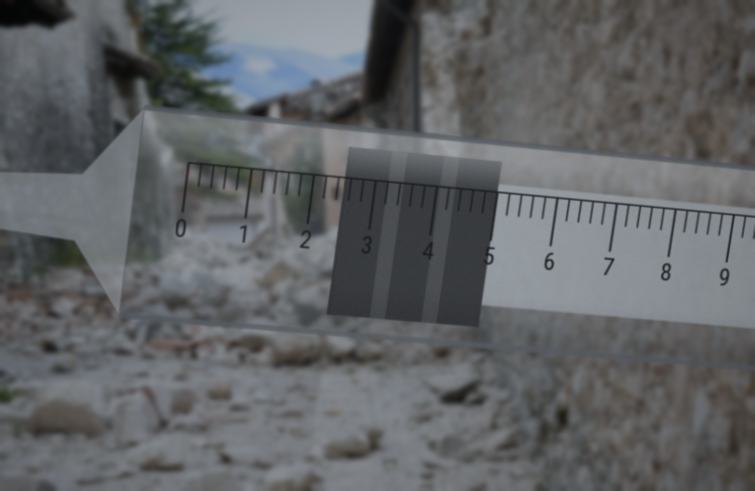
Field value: 2.5 mL
